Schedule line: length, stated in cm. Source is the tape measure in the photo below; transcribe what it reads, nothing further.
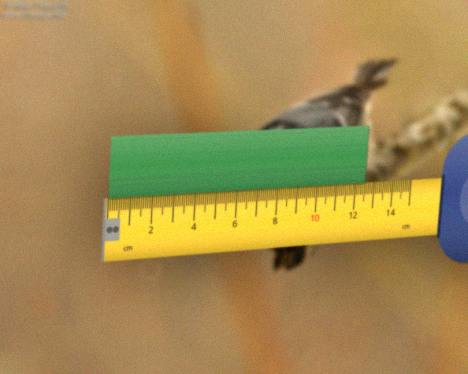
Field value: 12.5 cm
